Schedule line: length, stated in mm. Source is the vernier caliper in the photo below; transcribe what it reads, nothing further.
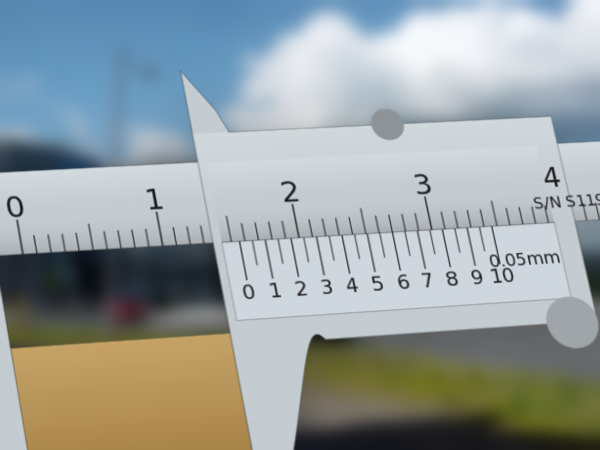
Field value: 15.6 mm
